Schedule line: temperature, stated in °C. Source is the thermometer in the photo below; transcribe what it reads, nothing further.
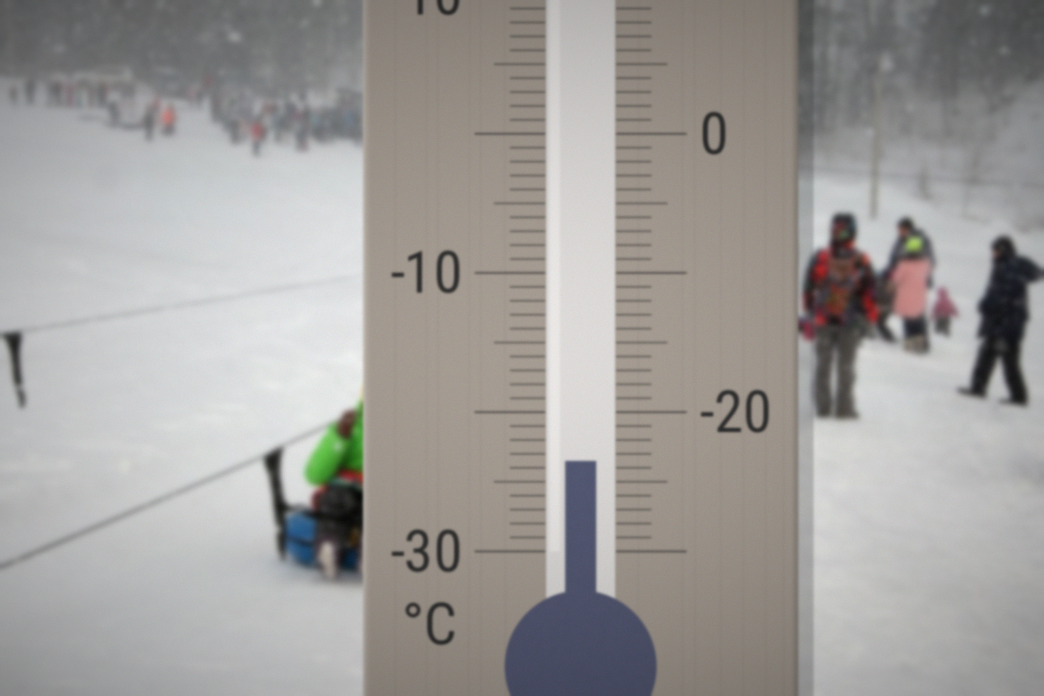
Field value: -23.5 °C
